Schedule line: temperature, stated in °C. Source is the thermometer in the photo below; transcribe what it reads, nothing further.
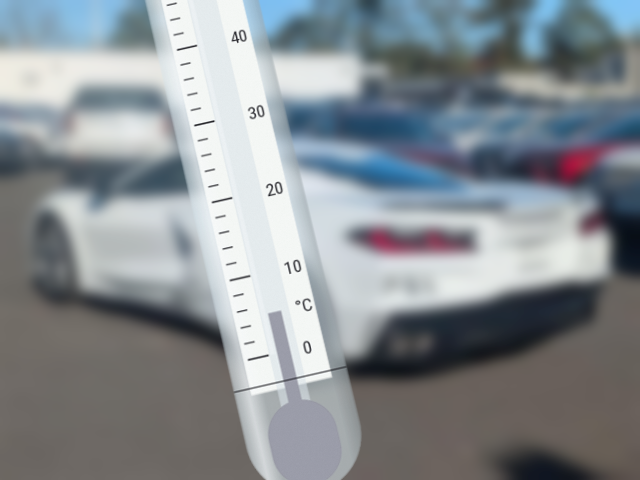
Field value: 5 °C
